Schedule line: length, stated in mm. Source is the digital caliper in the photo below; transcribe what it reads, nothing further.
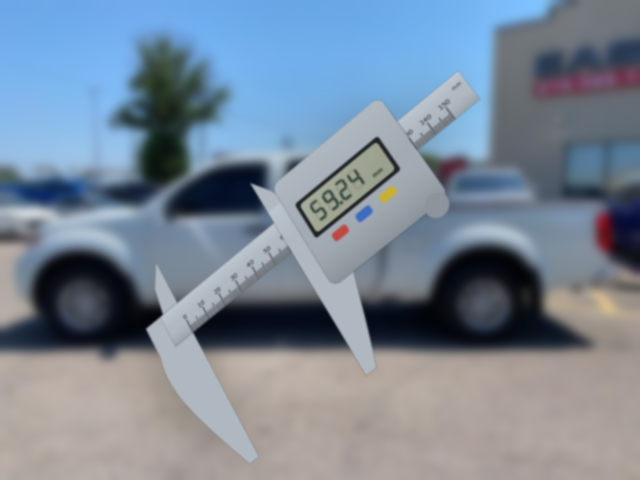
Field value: 59.24 mm
